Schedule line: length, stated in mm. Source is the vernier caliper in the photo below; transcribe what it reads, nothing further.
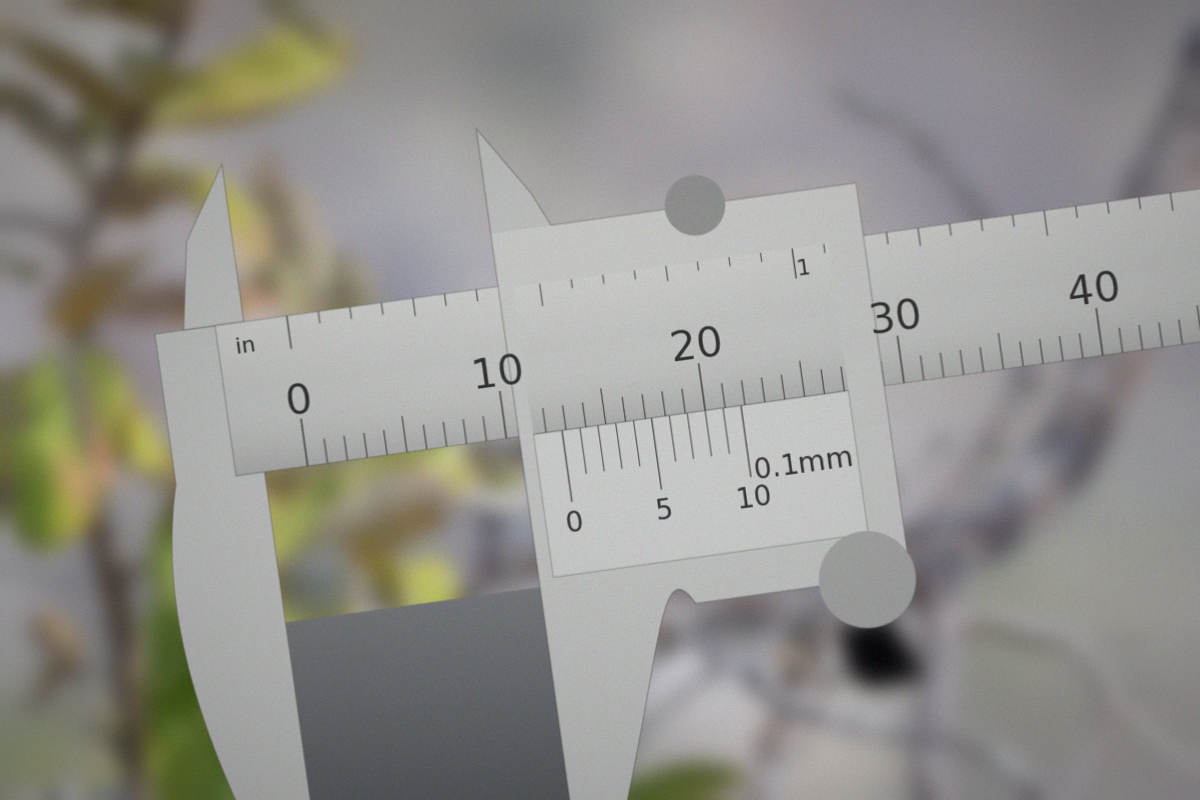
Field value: 12.8 mm
